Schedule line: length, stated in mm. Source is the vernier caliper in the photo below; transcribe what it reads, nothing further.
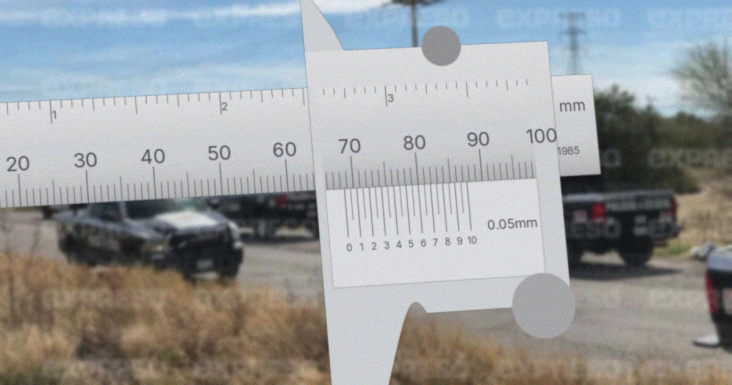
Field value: 68.6 mm
